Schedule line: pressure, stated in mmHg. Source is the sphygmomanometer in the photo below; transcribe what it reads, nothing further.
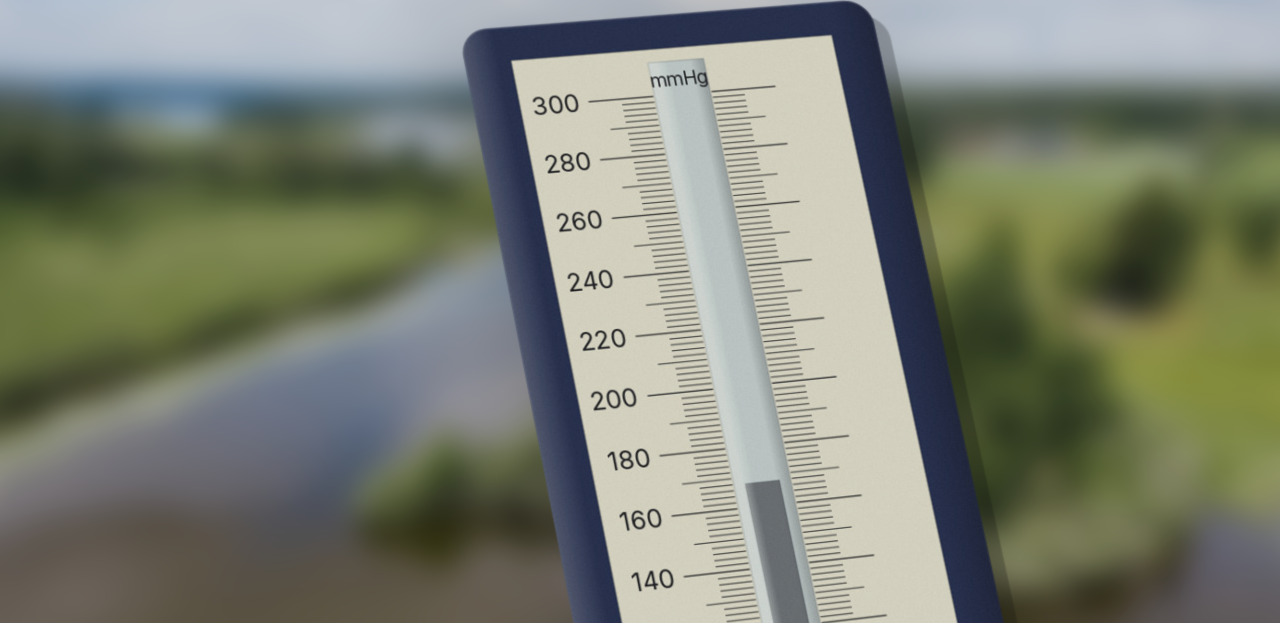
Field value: 168 mmHg
